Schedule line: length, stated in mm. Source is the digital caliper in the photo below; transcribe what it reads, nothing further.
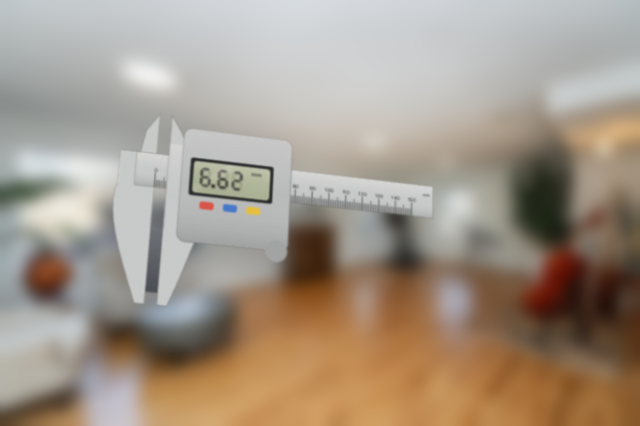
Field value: 6.62 mm
